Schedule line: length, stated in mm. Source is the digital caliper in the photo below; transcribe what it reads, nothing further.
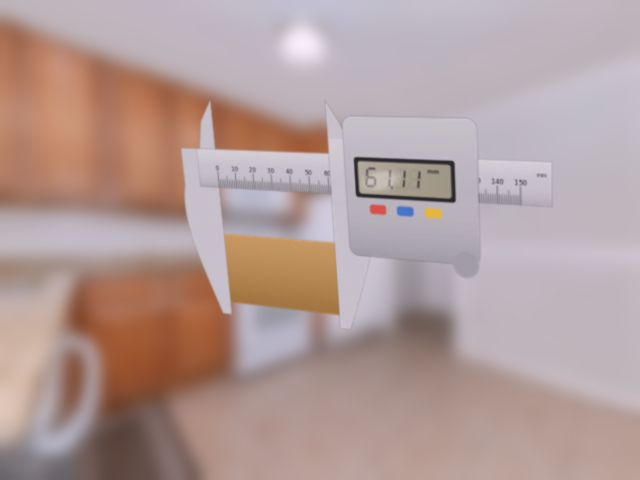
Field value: 61.11 mm
